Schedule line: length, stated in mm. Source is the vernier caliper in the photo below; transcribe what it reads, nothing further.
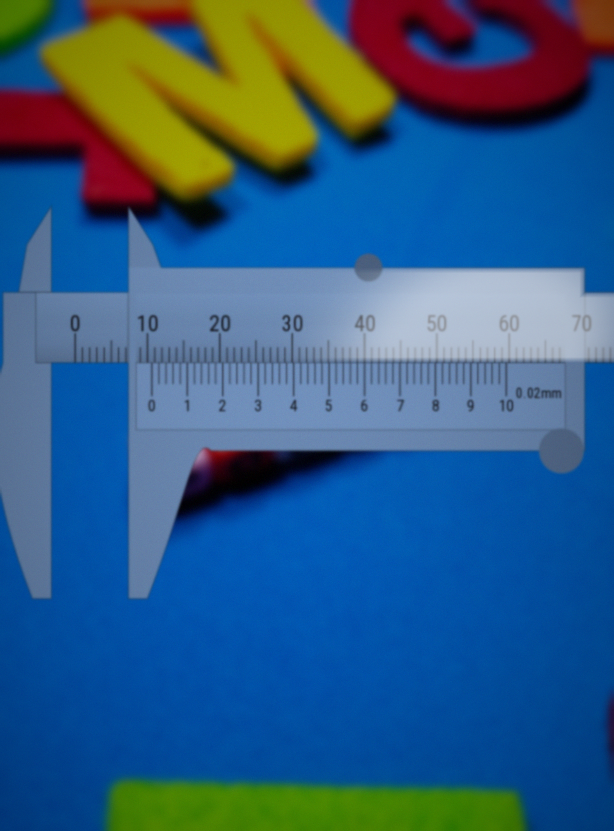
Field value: 10.6 mm
